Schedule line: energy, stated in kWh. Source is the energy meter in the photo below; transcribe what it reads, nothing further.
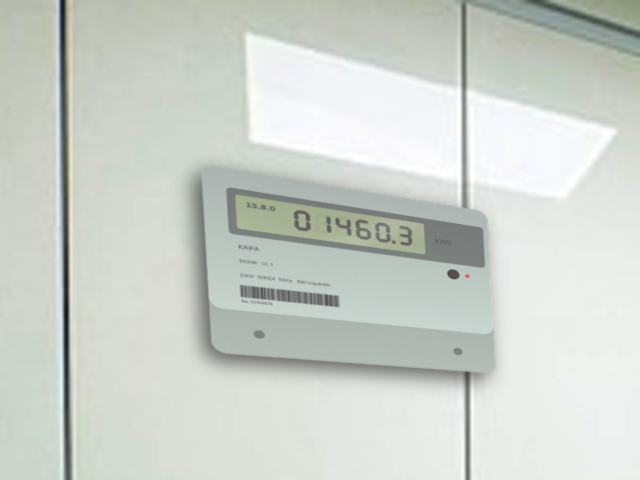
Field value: 1460.3 kWh
